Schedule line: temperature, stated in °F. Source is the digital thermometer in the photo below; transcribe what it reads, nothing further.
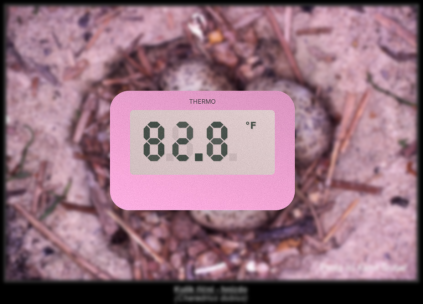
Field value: 82.8 °F
